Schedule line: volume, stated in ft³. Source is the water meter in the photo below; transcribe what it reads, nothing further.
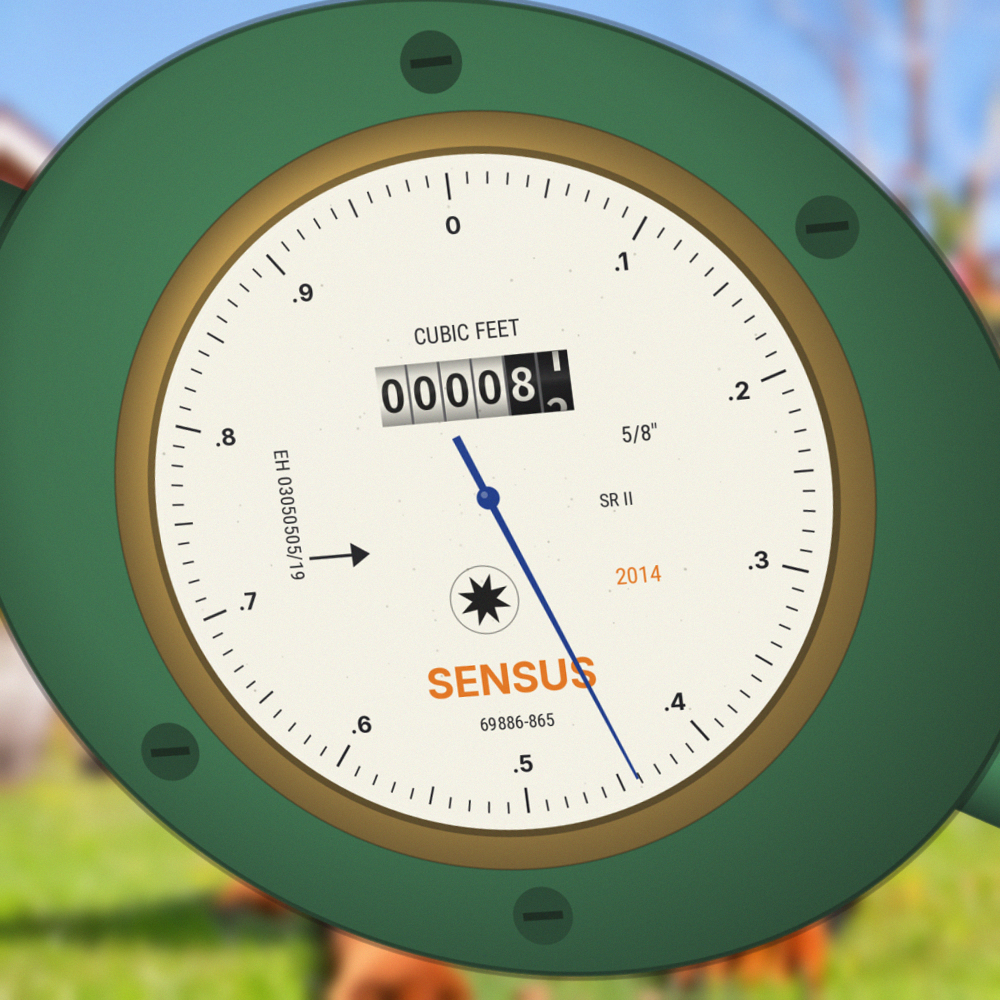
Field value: 81.44 ft³
